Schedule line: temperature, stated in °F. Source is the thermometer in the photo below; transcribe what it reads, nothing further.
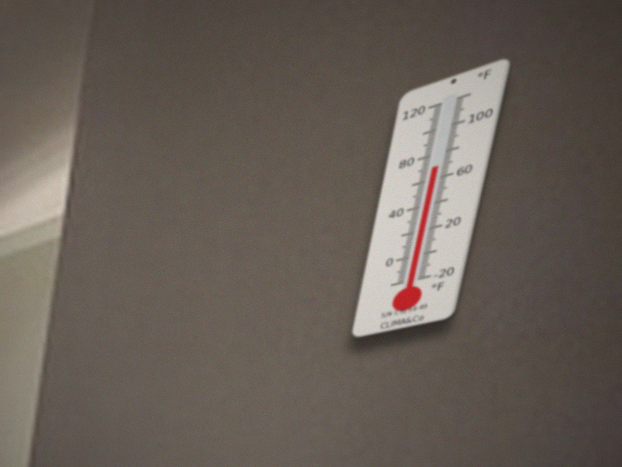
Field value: 70 °F
